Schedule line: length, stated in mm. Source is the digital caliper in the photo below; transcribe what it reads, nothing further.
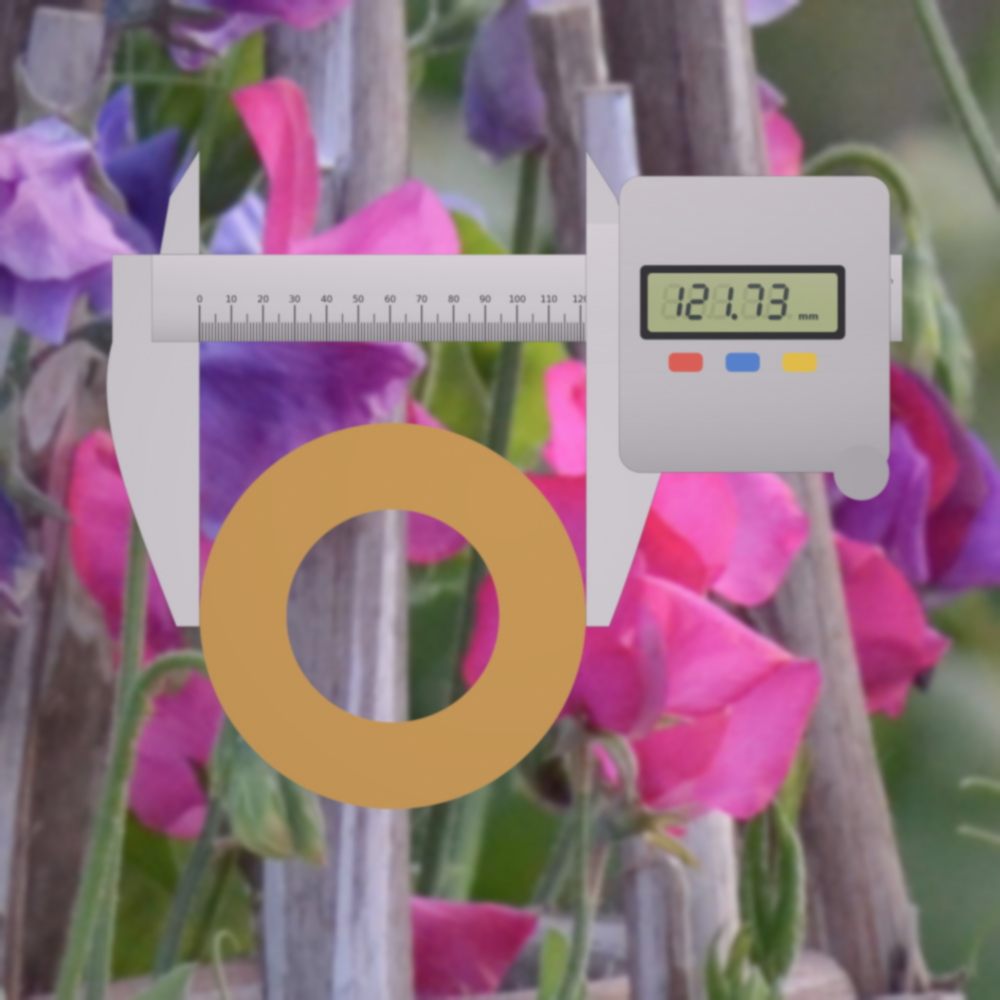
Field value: 121.73 mm
